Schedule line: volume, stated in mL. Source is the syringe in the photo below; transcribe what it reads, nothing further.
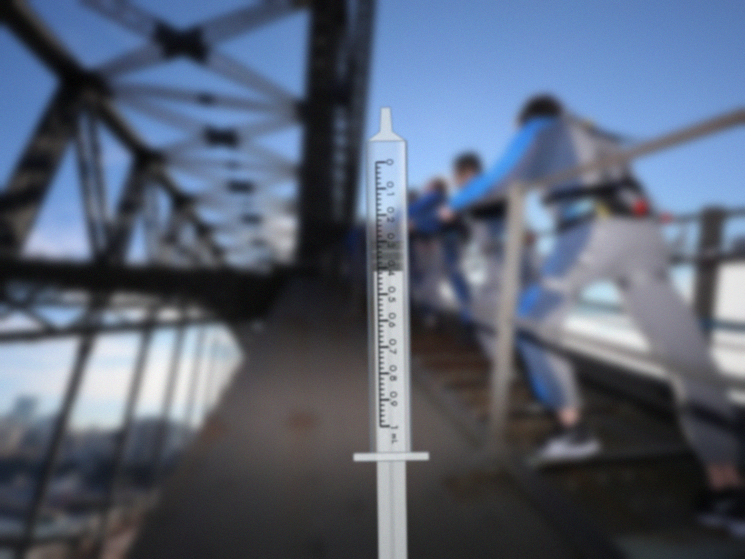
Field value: 0.3 mL
